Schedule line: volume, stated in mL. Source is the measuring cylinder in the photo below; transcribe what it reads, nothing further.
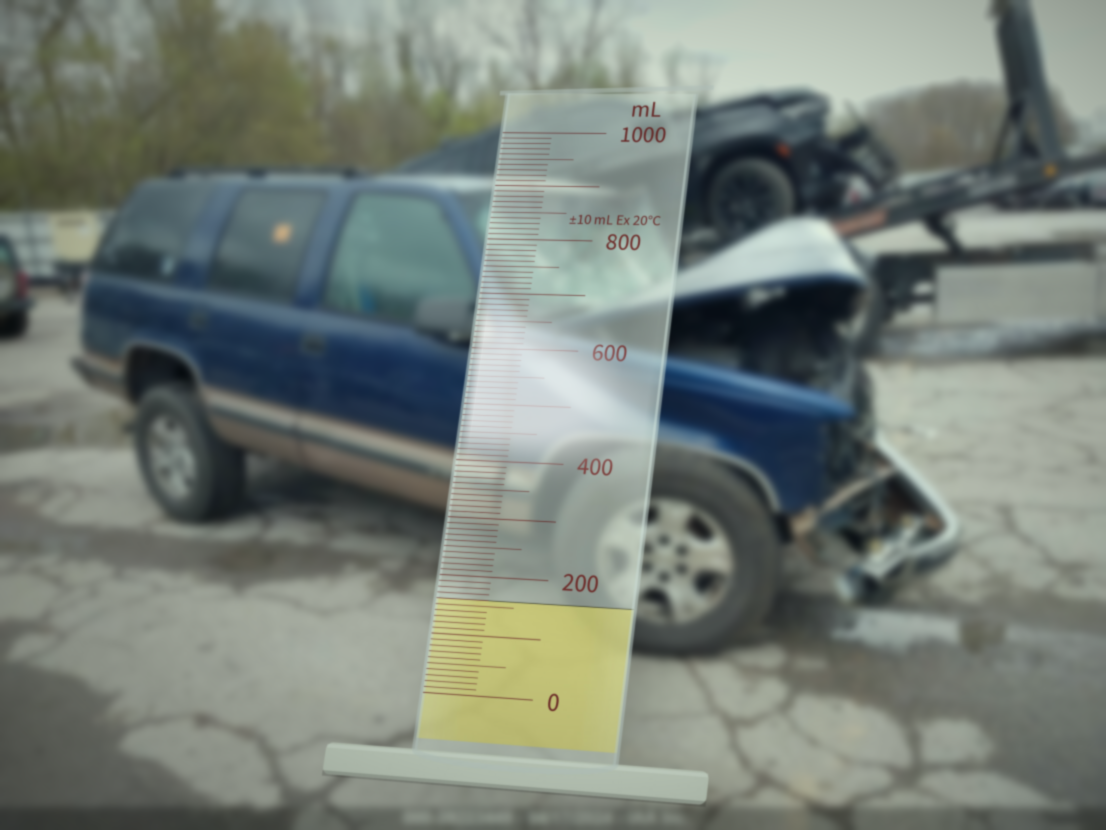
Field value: 160 mL
